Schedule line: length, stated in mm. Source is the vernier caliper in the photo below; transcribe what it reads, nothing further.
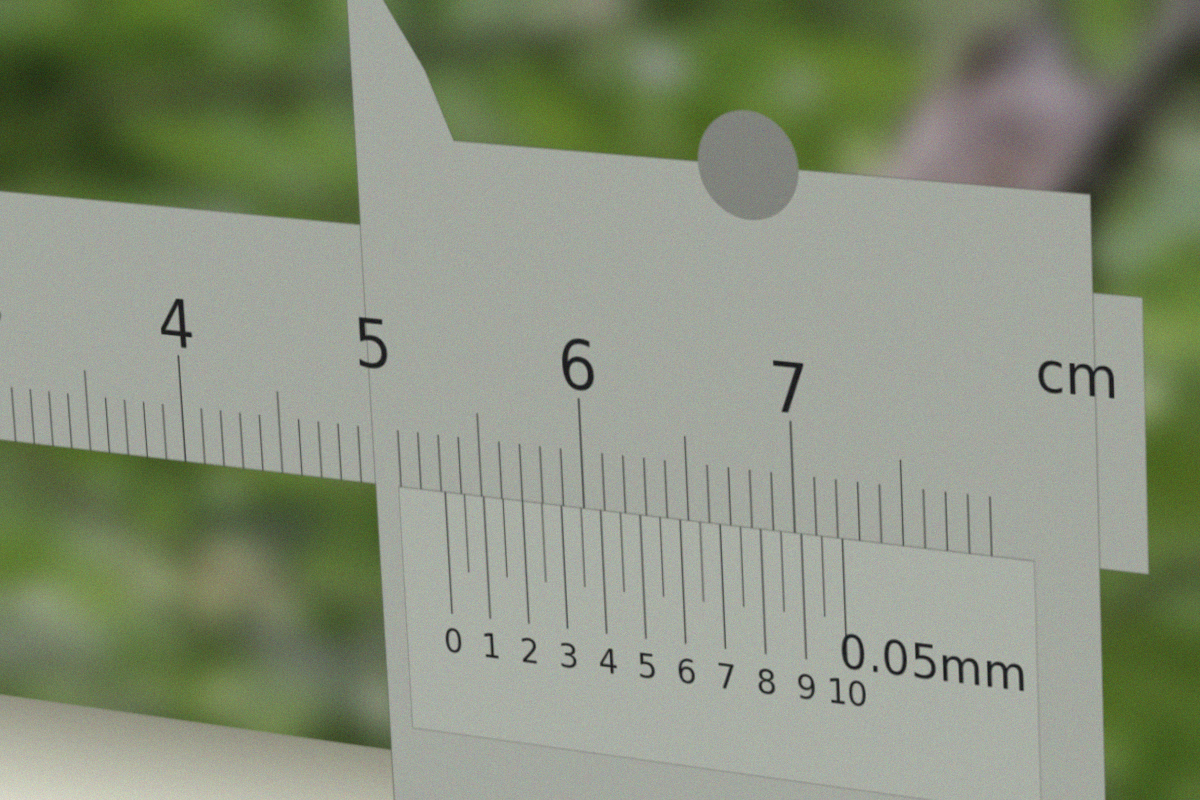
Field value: 53.2 mm
